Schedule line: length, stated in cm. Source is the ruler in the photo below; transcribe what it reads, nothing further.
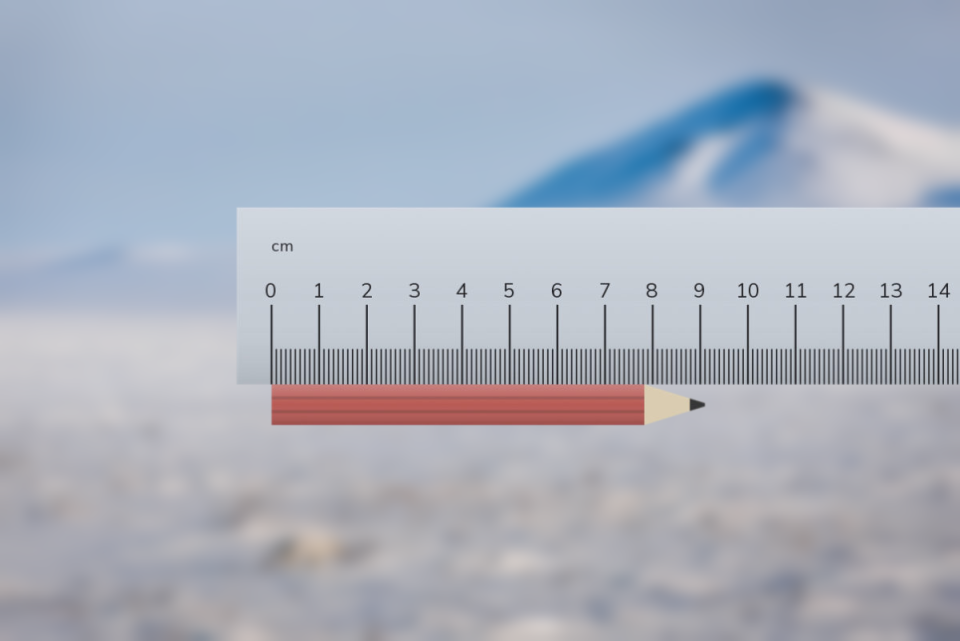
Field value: 9.1 cm
